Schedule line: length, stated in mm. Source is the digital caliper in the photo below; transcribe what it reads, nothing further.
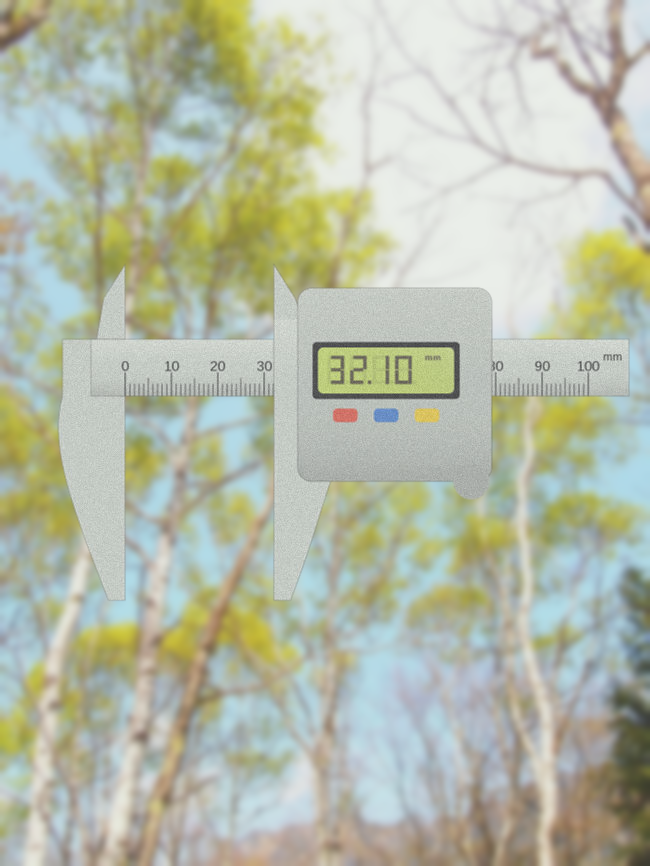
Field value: 32.10 mm
